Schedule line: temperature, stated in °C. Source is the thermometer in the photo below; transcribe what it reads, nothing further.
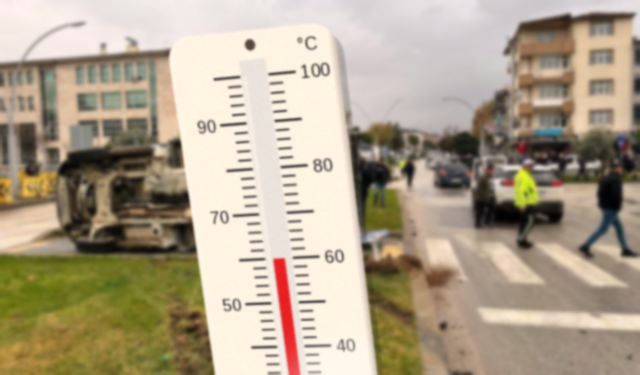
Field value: 60 °C
